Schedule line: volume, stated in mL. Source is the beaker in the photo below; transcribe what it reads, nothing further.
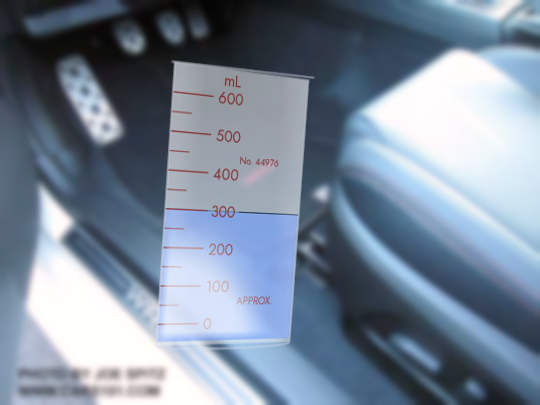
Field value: 300 mL
